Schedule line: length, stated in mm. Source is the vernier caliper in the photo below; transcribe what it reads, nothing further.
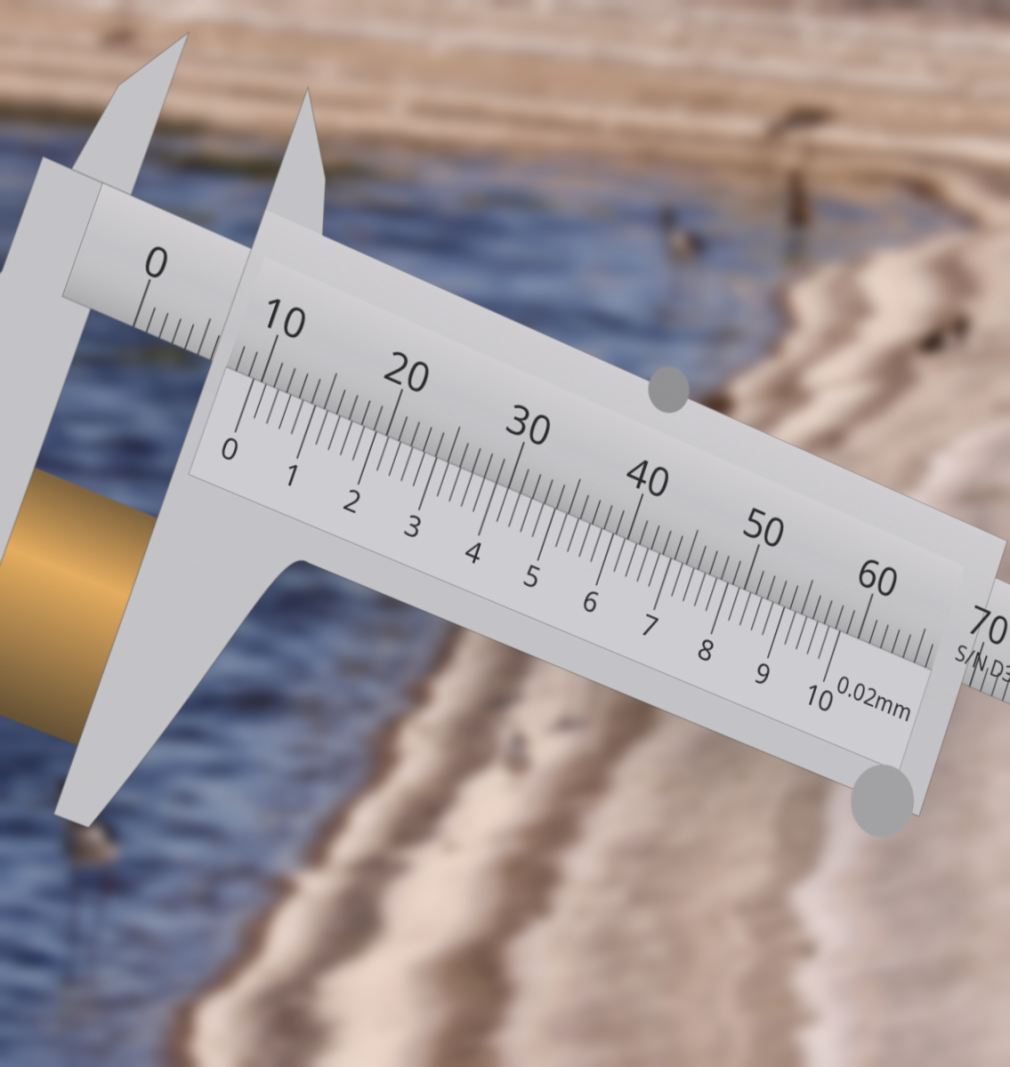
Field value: 9.4 mm
